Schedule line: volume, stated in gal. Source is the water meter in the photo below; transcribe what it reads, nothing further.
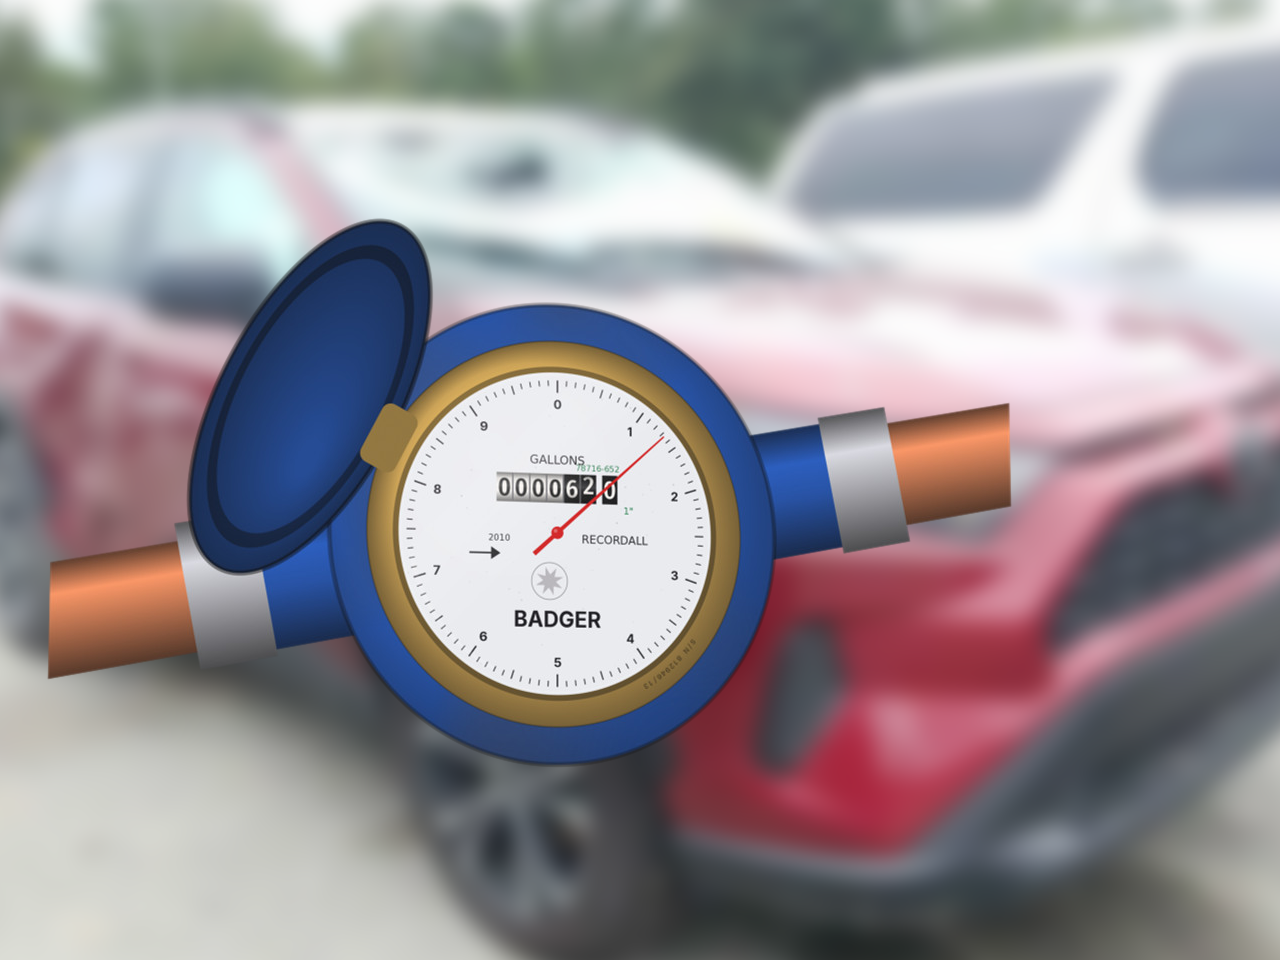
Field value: 621.3 gal
